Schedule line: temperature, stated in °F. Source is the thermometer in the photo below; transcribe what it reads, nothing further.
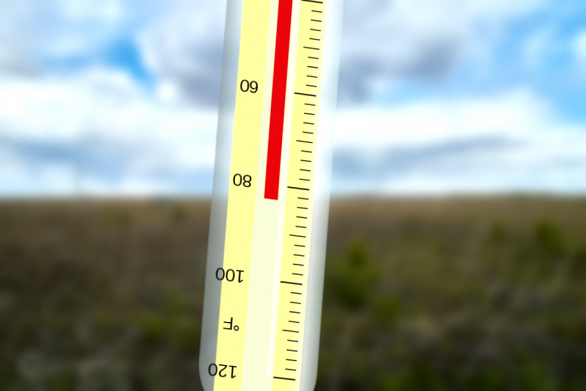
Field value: 83 °F
